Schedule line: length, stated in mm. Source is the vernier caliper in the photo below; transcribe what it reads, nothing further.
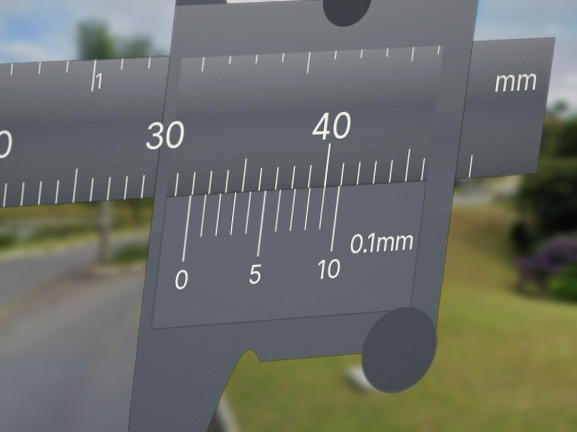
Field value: 31.9 mm
